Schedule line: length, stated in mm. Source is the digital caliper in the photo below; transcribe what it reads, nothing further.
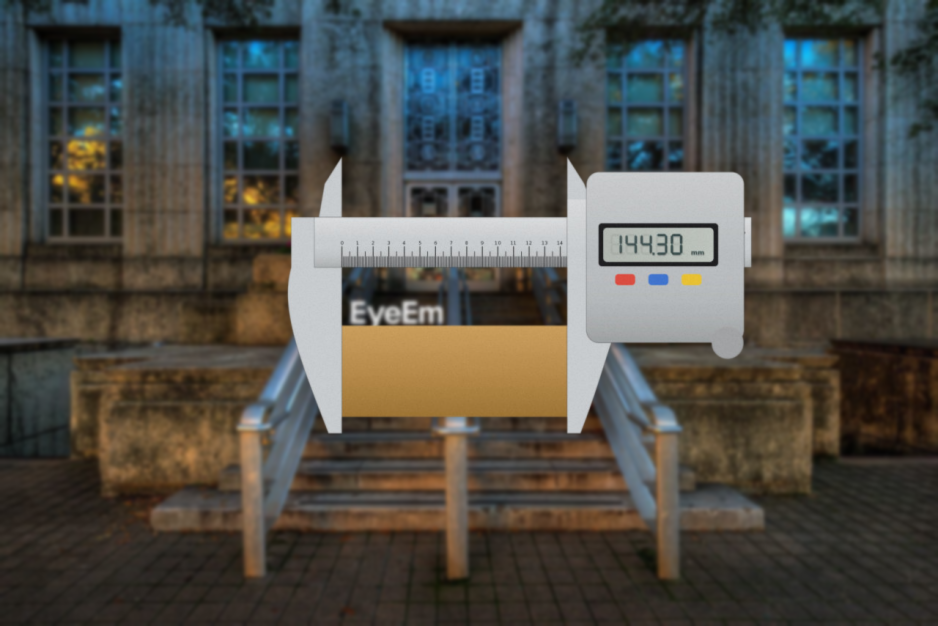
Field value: 144.30 mm
